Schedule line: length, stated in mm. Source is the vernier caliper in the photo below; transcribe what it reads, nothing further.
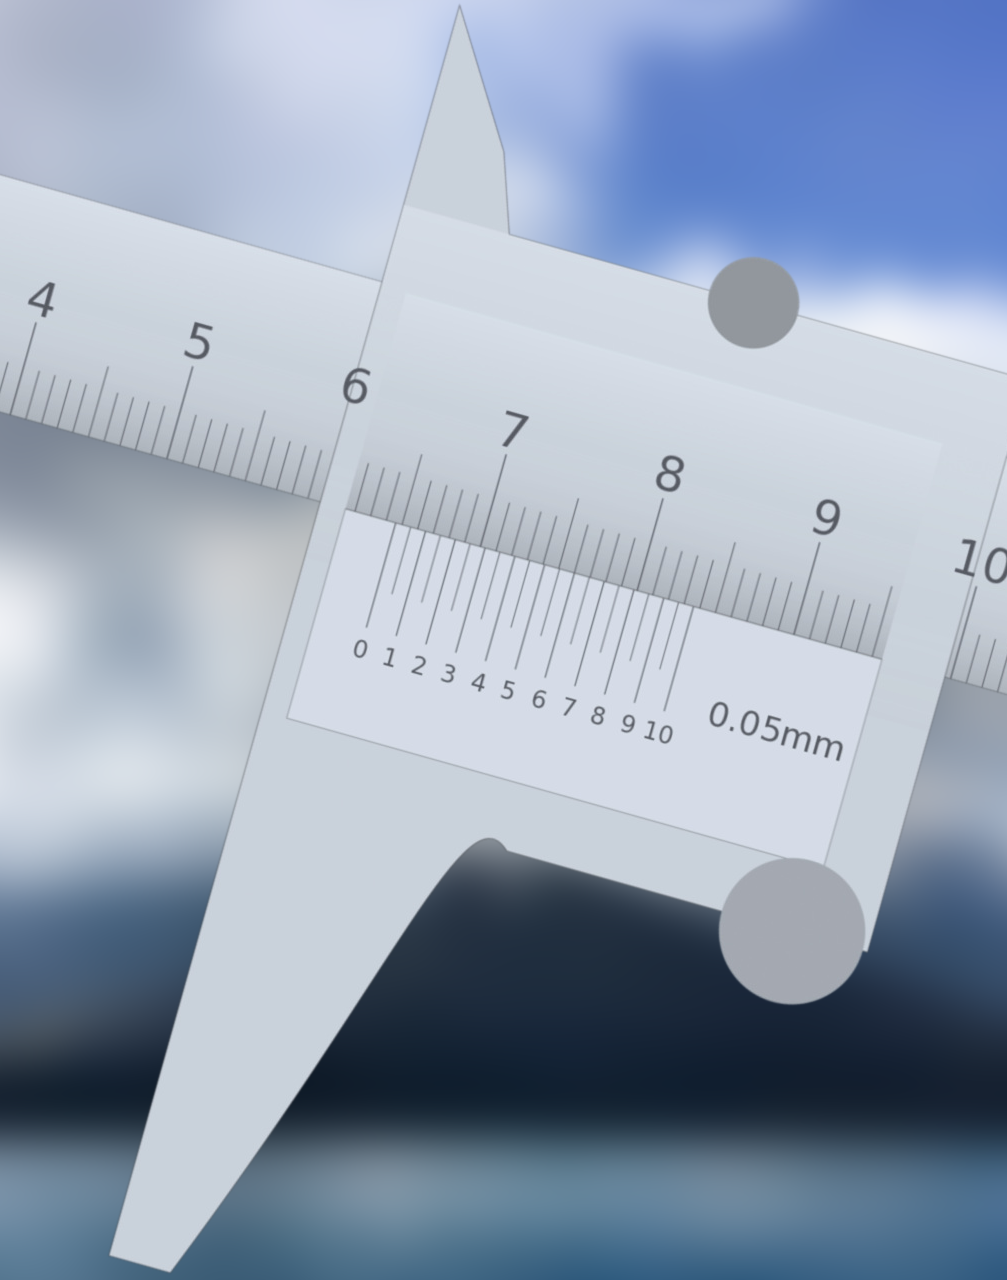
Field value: 64.6 mm
